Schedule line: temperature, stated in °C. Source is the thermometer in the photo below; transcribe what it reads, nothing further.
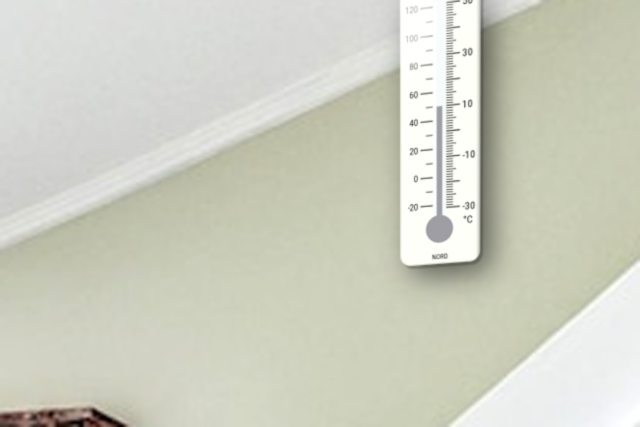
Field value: 10 °C
